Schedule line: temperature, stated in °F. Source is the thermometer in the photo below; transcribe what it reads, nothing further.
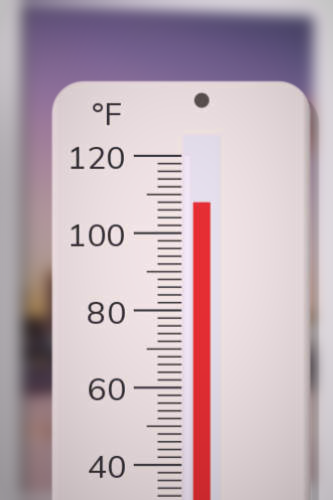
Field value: 108 °F
